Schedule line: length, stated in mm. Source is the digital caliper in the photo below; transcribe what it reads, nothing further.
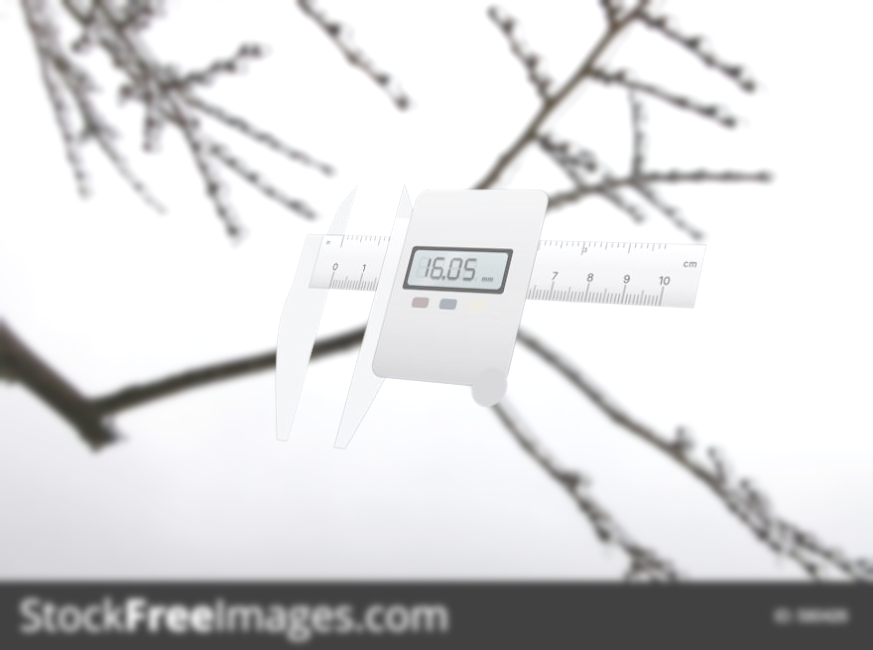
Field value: 16.05 mm
